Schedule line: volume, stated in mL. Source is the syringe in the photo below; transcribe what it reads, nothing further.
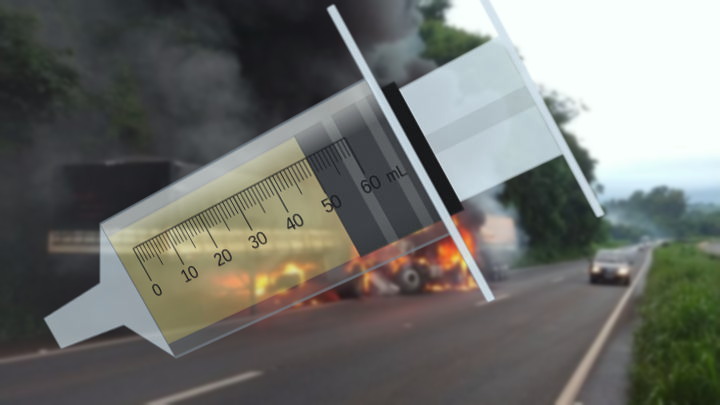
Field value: 50 mL
